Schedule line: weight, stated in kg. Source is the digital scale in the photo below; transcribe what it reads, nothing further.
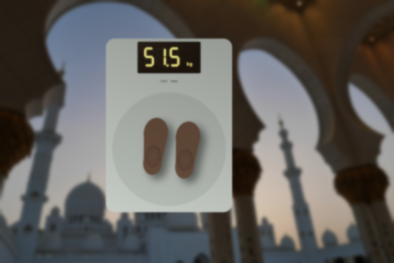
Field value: 51.5 kg
